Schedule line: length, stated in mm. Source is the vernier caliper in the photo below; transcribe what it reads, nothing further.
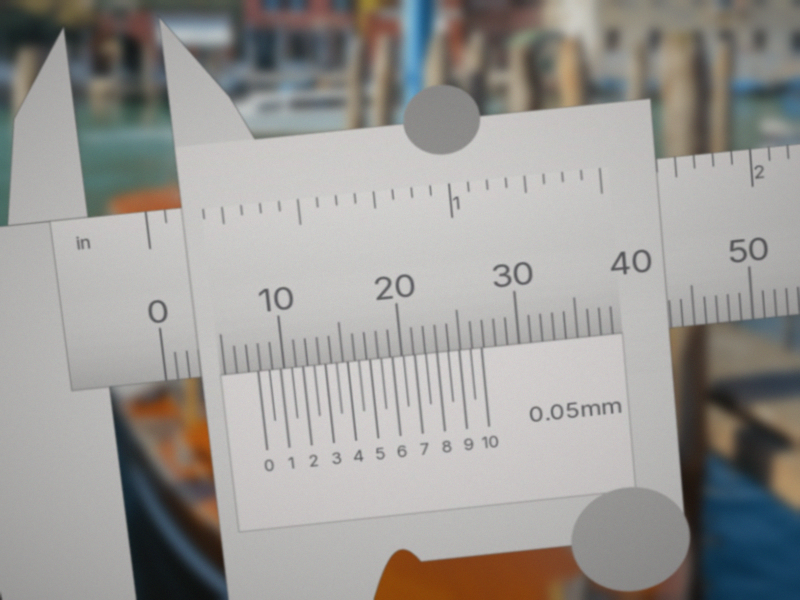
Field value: 7.8 mm
